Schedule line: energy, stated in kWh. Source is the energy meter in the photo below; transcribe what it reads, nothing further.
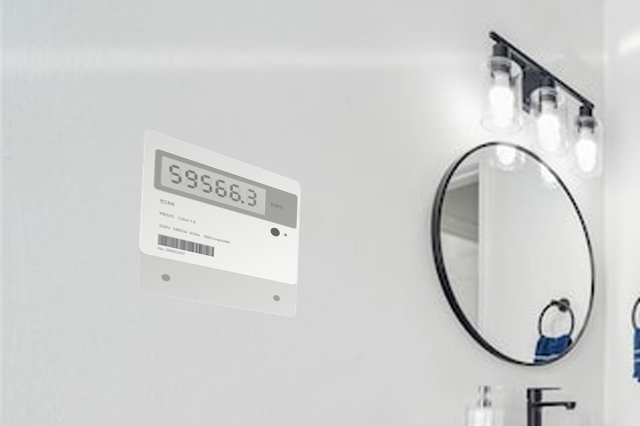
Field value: 59566.3 kWh
